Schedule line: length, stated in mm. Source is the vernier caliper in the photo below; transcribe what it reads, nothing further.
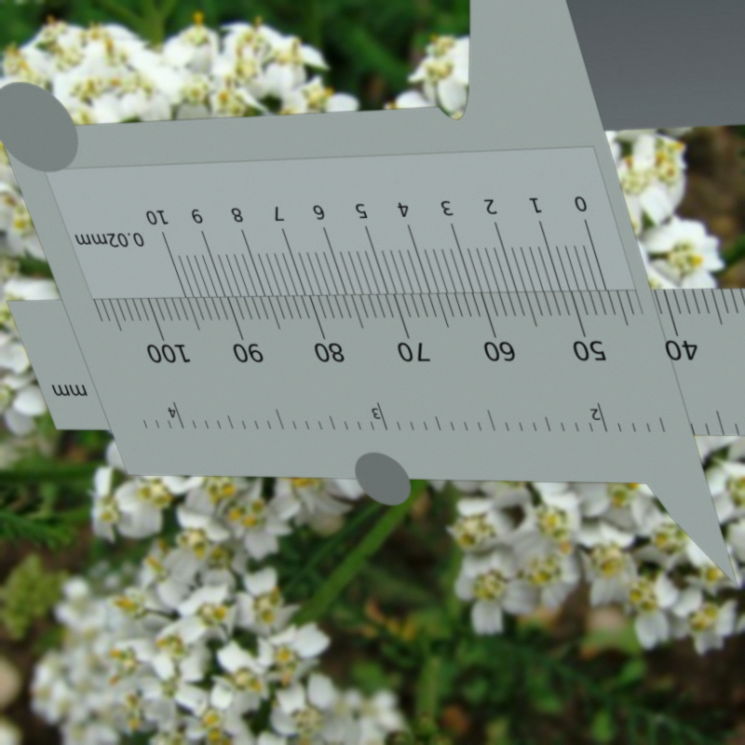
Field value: 46.2 mm
